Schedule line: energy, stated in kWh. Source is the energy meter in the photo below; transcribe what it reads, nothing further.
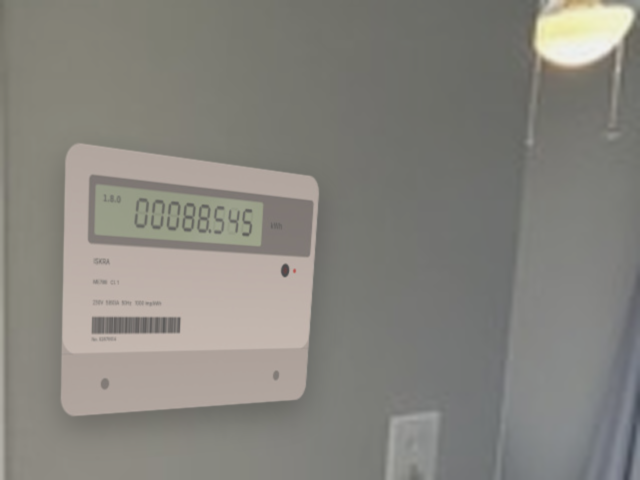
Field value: 88.545 kWh
